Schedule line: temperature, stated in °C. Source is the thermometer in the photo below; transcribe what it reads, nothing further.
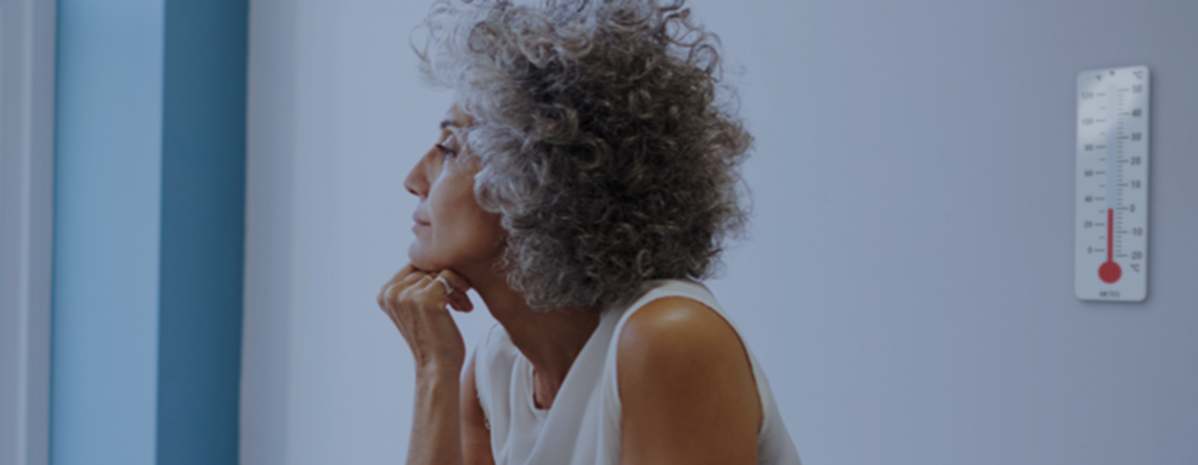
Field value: 0 °C
